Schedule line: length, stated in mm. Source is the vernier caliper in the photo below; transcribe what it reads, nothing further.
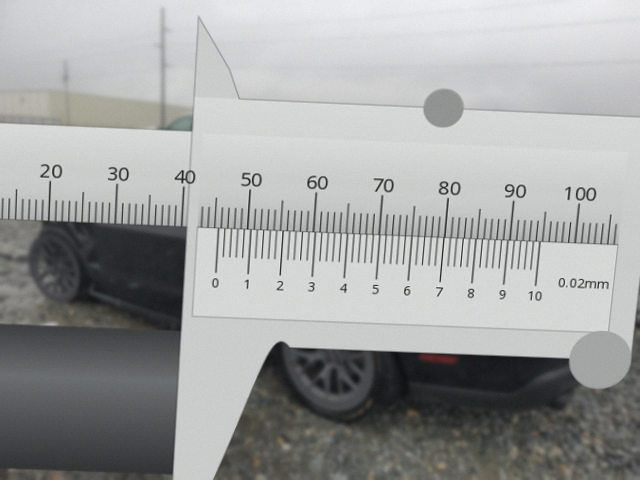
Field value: 45.6 mm
